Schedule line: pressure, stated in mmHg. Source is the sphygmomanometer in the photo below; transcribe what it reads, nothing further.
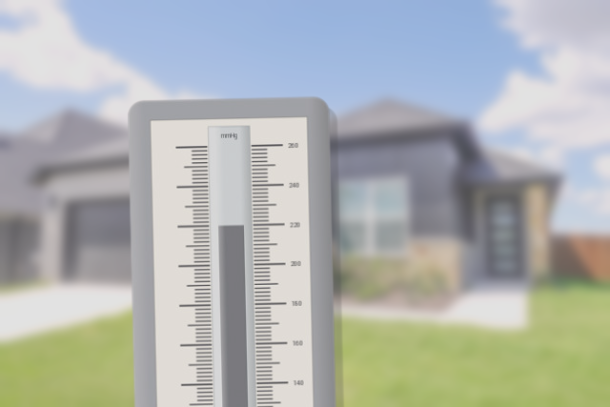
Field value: 220 mmHg
